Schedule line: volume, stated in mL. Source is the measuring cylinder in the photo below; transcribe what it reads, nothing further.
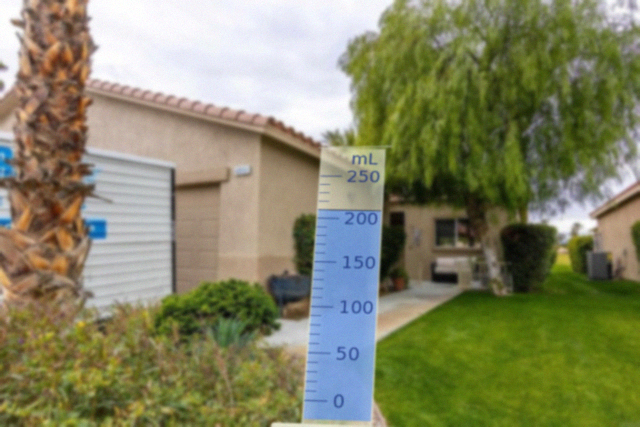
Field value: 210 mL
